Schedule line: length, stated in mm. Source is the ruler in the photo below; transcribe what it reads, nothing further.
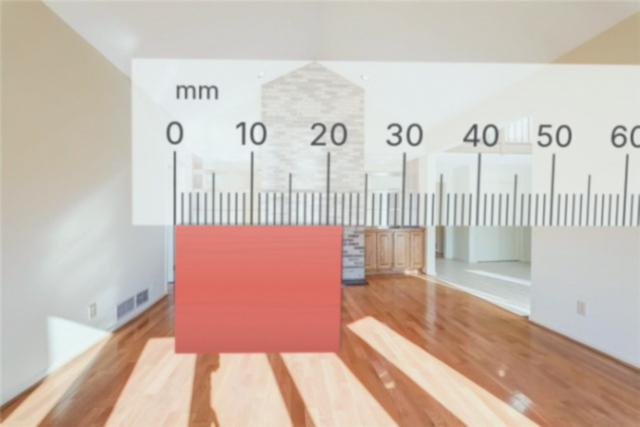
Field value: 22 mm
